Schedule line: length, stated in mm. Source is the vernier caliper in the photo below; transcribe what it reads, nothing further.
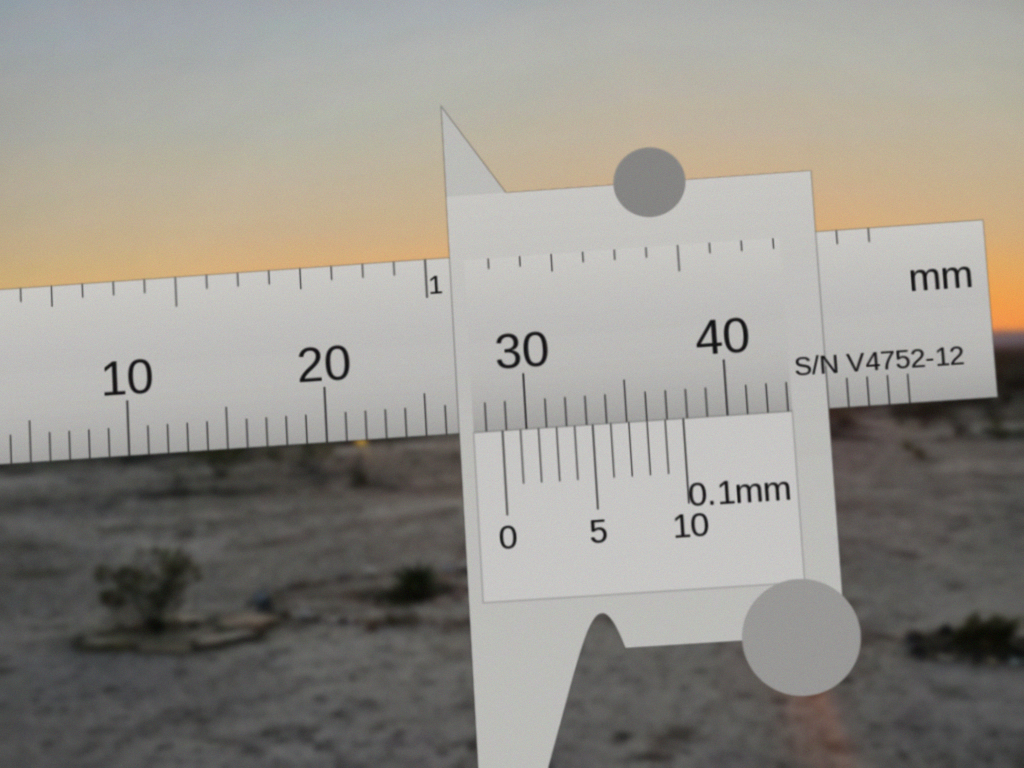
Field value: 28.8 mm
